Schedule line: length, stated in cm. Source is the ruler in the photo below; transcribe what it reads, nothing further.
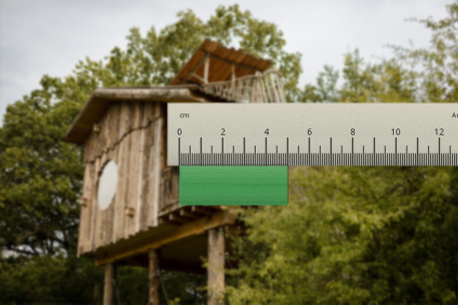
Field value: 5 cm
